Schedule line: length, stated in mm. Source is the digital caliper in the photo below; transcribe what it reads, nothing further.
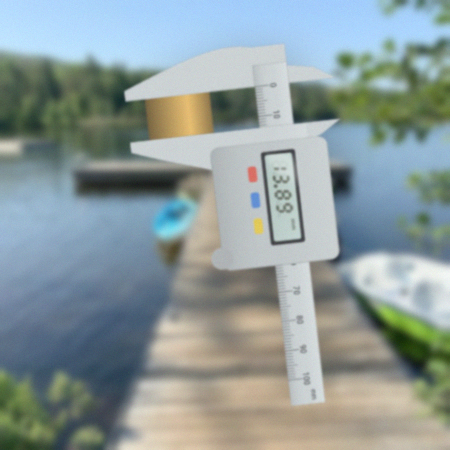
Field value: 13.89 mm
